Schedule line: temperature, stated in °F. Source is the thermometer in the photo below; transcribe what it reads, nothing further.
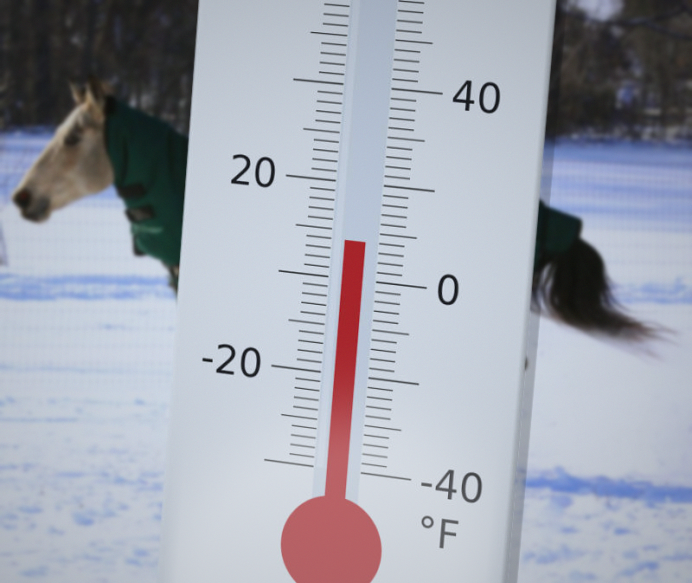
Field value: 8 °F
